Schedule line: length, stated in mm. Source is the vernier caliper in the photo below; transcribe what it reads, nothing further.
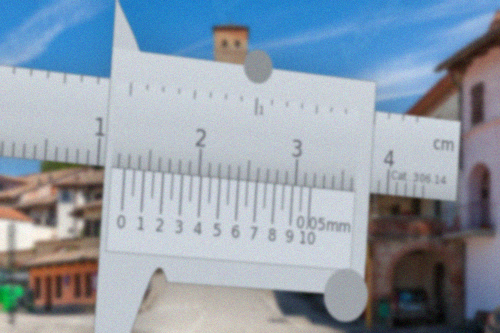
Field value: 12.6 mm
